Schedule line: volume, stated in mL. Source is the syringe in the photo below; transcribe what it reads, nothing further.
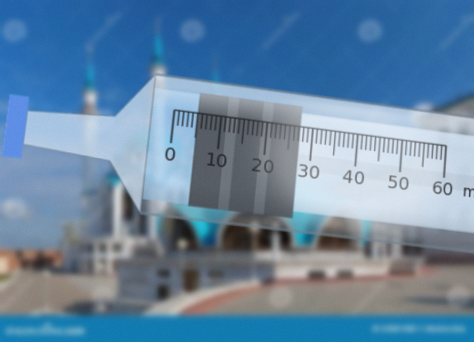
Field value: 5 mL
